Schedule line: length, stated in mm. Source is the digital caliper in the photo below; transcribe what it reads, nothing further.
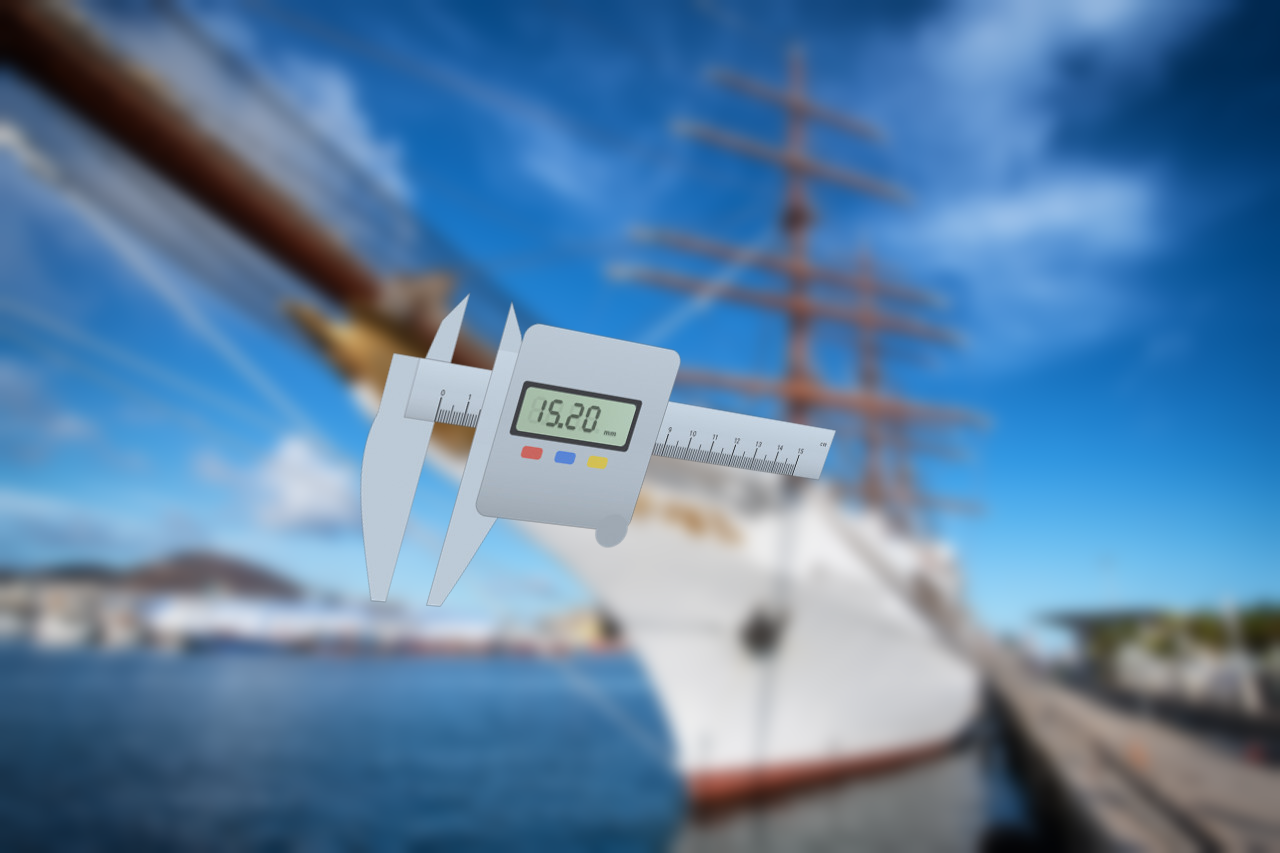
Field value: 15.20 mm
